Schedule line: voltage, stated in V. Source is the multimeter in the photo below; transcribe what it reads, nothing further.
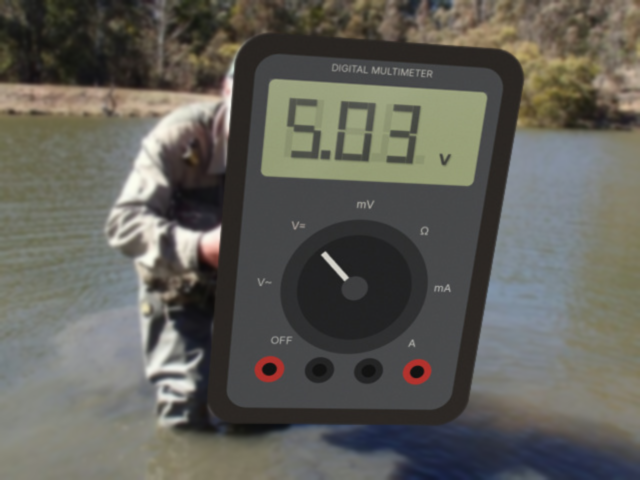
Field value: 5.03 V
